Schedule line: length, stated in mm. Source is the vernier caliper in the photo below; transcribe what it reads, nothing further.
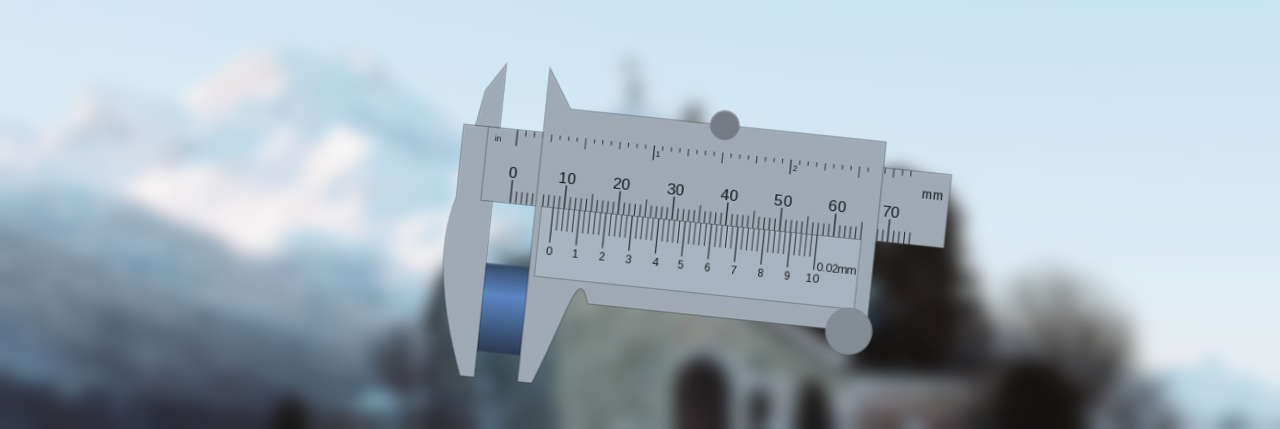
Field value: 8.0 mm
